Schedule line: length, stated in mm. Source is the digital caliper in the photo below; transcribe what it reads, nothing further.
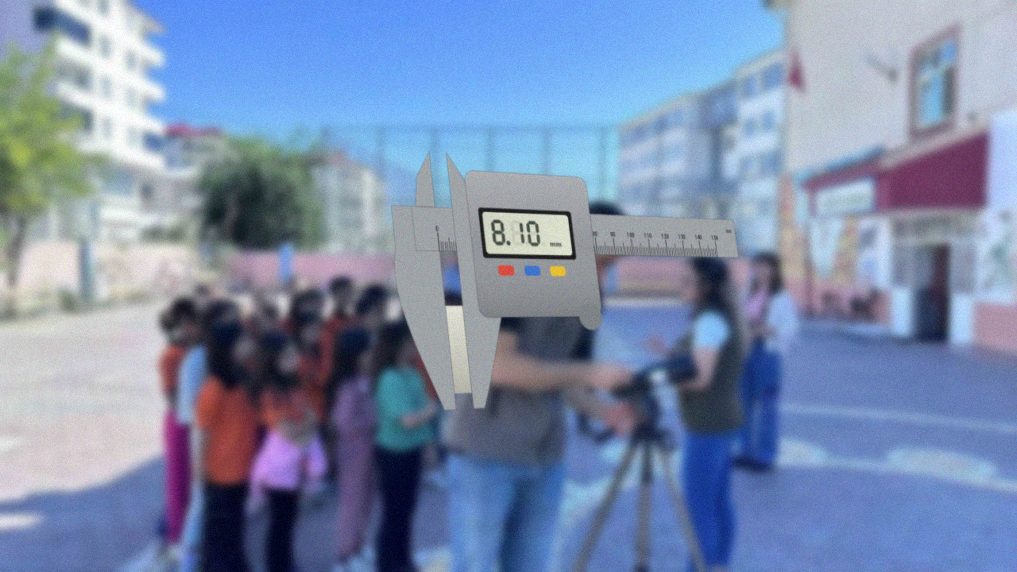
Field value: 8.10 mm
